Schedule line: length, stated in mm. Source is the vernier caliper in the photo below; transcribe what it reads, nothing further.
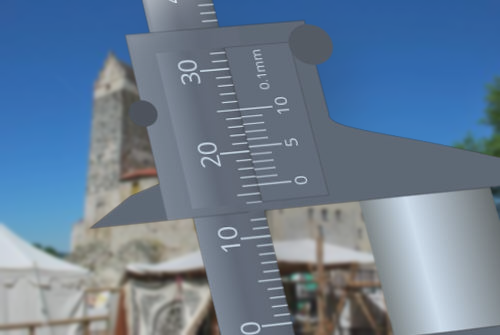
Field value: 16.0 mm
